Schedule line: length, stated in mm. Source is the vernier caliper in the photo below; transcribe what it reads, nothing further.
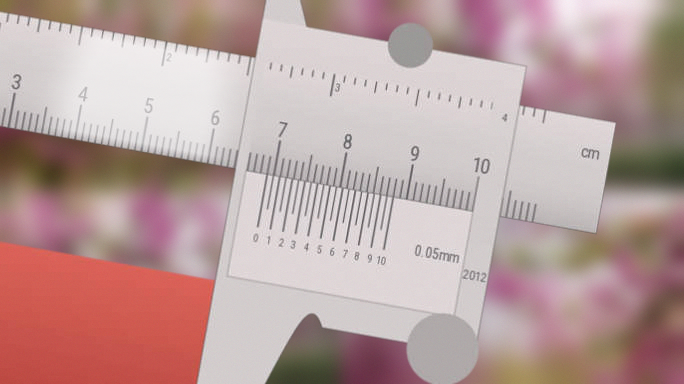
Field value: 69.0 mm
